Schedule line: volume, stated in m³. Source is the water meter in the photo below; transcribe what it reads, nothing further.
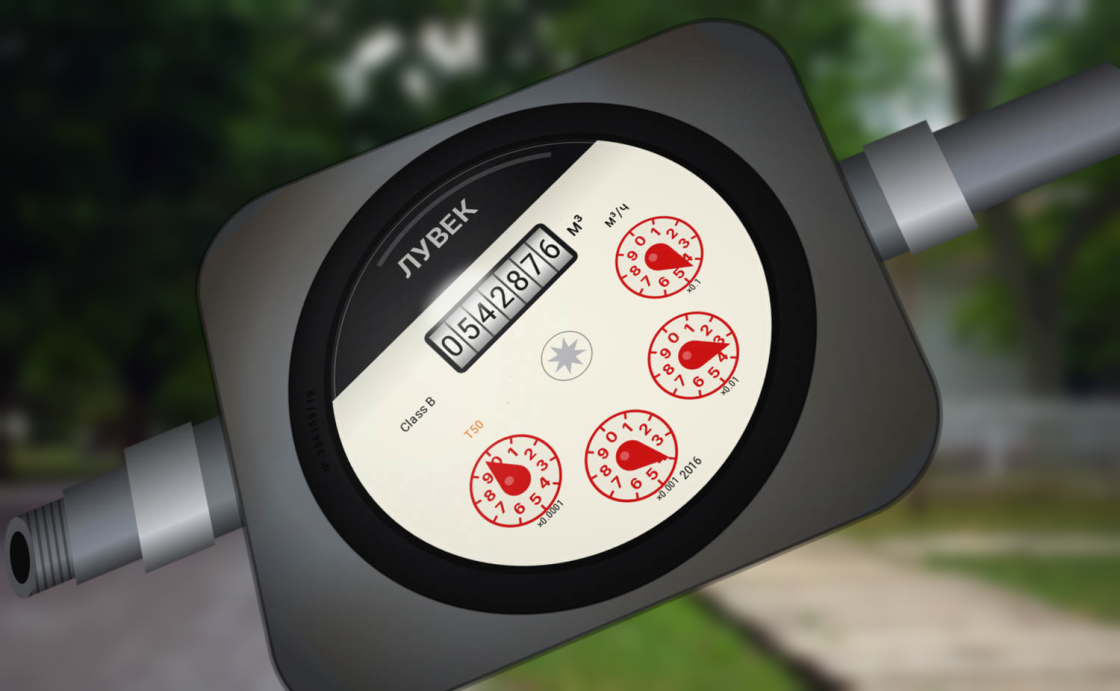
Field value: 542876.4339 m³
